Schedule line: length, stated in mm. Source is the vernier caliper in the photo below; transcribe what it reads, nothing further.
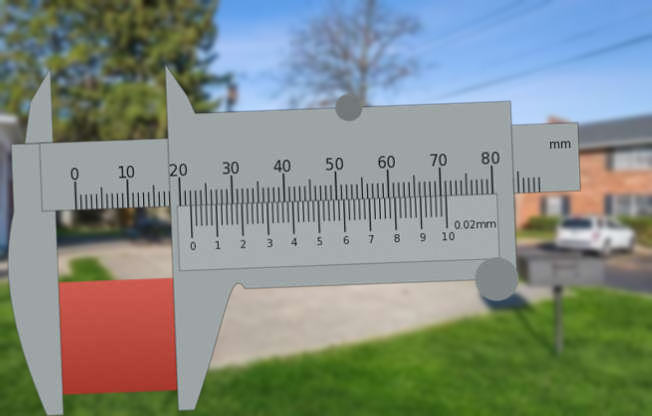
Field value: 22.0 mm
